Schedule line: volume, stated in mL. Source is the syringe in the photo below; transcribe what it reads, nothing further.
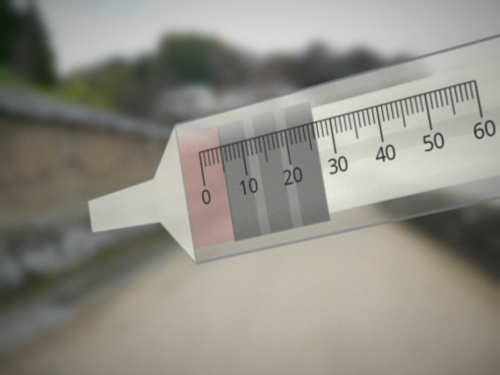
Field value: 5 mL
